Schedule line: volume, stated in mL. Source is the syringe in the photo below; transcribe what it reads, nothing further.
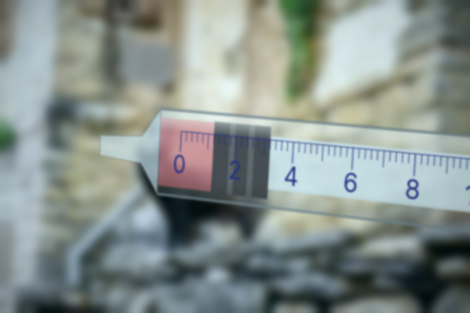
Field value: 1.2 mL
